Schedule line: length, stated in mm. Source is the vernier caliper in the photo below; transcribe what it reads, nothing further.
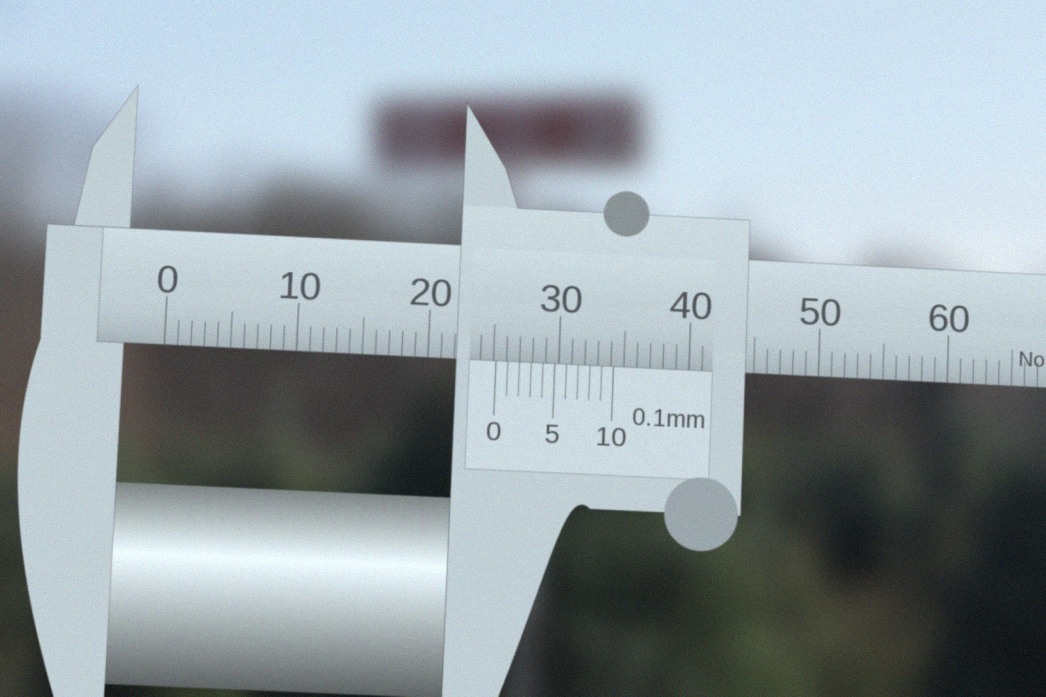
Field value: 25.2 mm
